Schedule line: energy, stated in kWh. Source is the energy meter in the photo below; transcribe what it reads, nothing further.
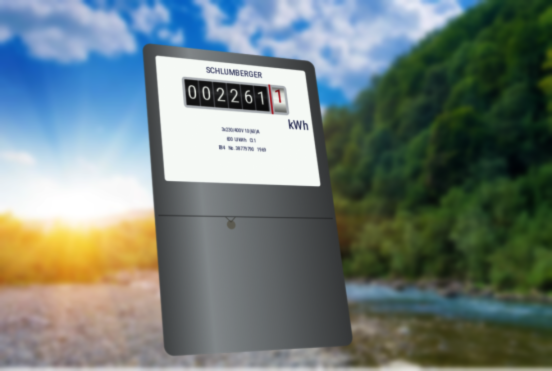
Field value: 2261.1 kWh
